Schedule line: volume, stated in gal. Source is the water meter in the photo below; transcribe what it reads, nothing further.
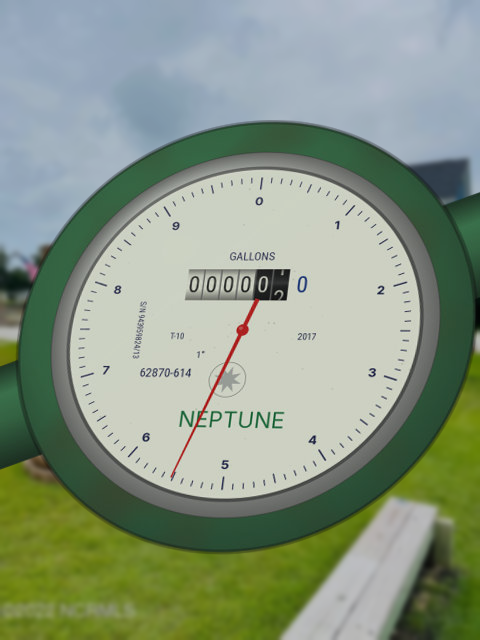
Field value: 15.5 gal
